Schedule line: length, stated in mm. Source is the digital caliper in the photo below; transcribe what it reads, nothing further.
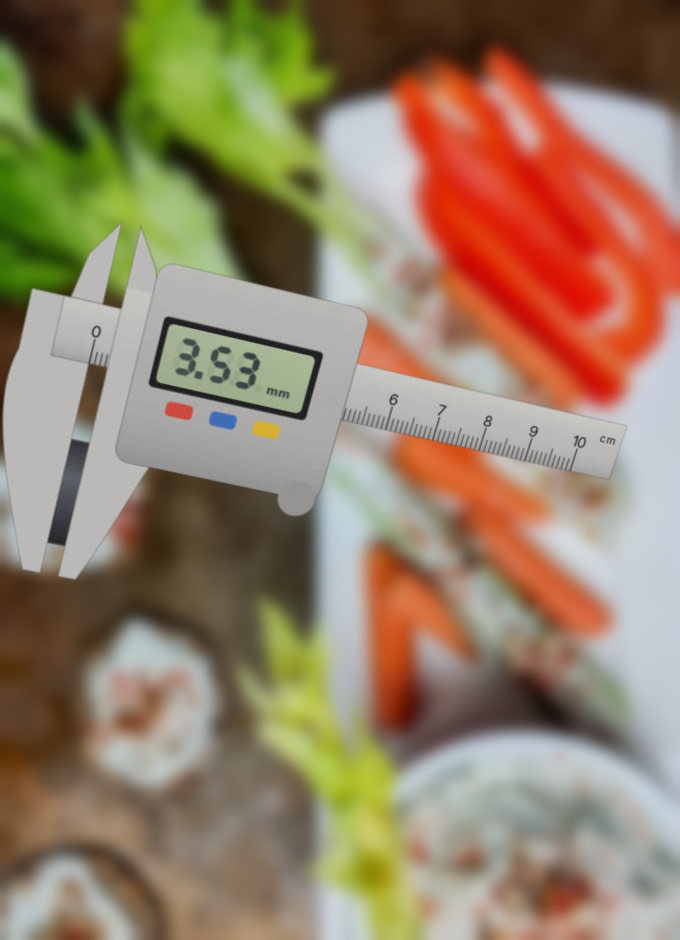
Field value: 3.53 mm
